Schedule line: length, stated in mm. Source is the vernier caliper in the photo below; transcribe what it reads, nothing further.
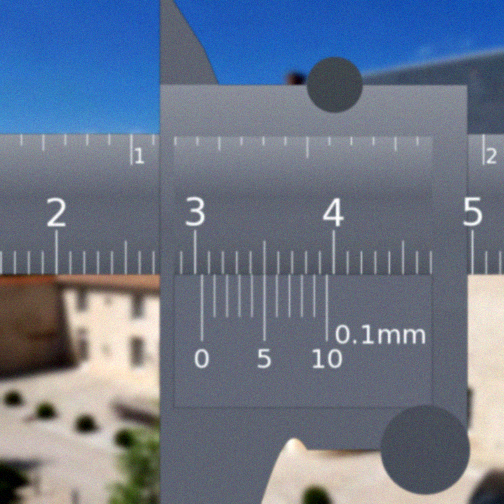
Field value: 30.5 mm
